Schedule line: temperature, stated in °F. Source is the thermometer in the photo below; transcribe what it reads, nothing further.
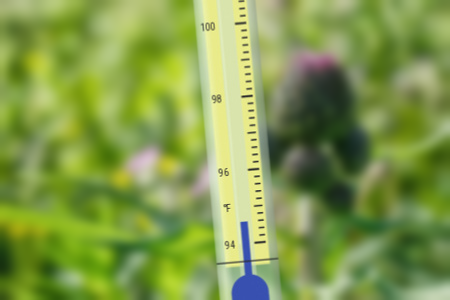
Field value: 94.6 °F
